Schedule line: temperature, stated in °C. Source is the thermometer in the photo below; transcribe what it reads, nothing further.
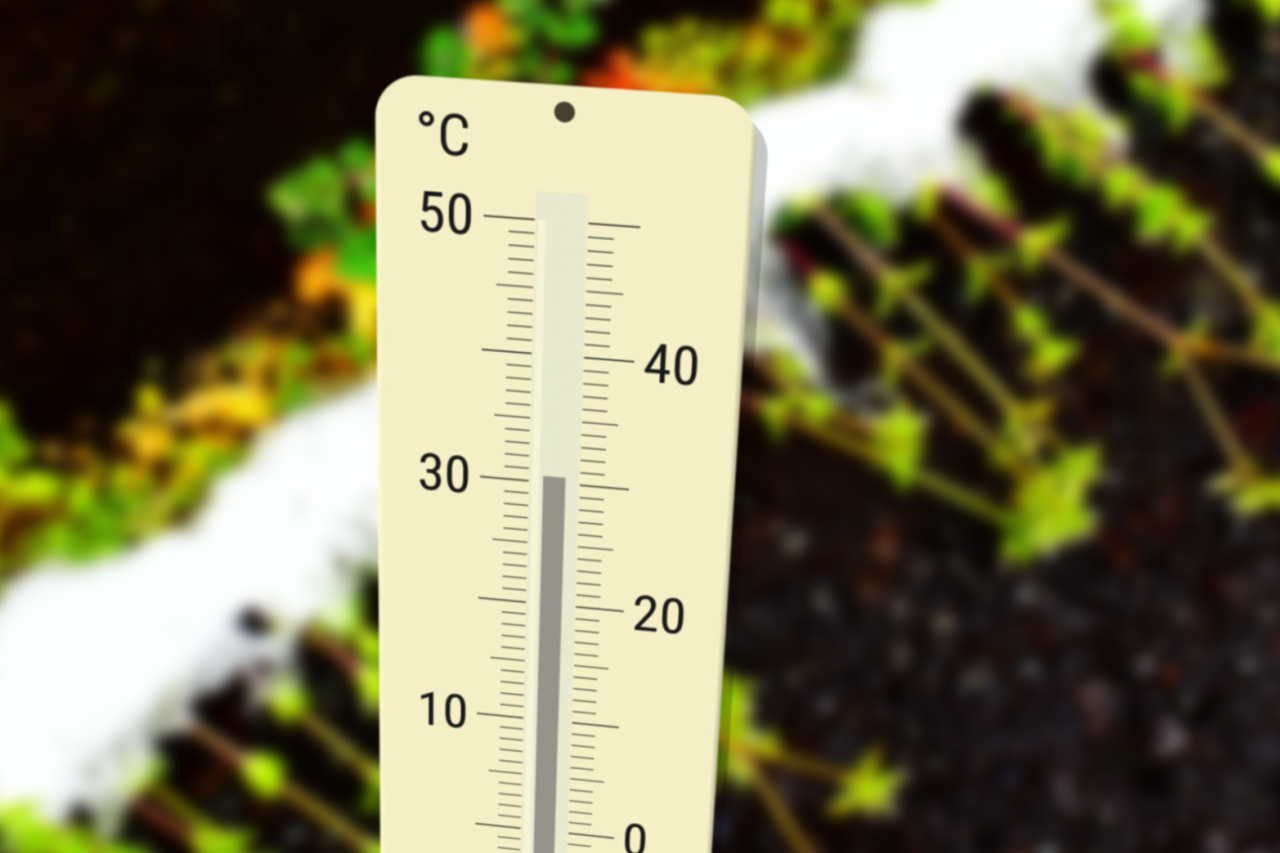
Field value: 30.5 °C
